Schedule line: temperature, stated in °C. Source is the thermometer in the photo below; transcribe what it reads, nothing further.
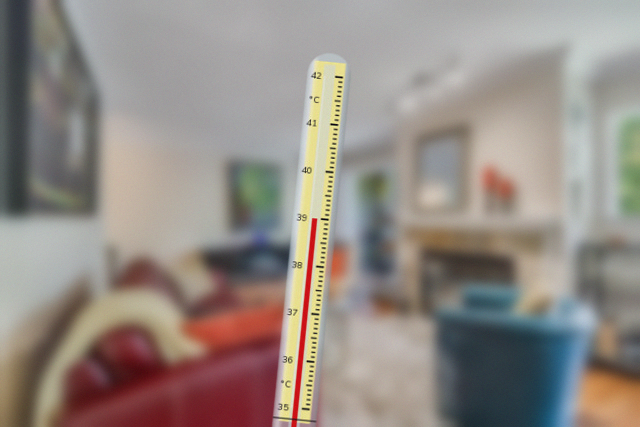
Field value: 39 °C
